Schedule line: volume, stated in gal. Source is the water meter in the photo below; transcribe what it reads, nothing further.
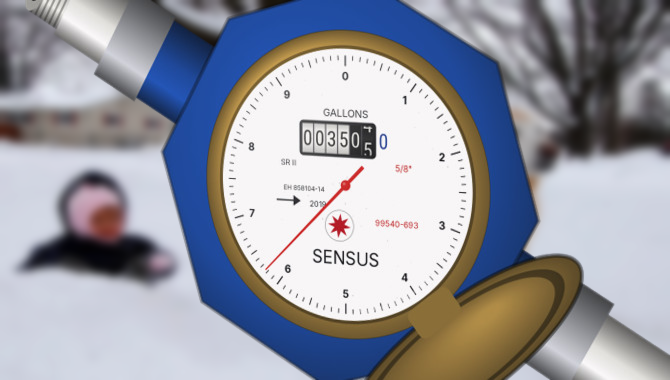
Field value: 35046.2 gal
